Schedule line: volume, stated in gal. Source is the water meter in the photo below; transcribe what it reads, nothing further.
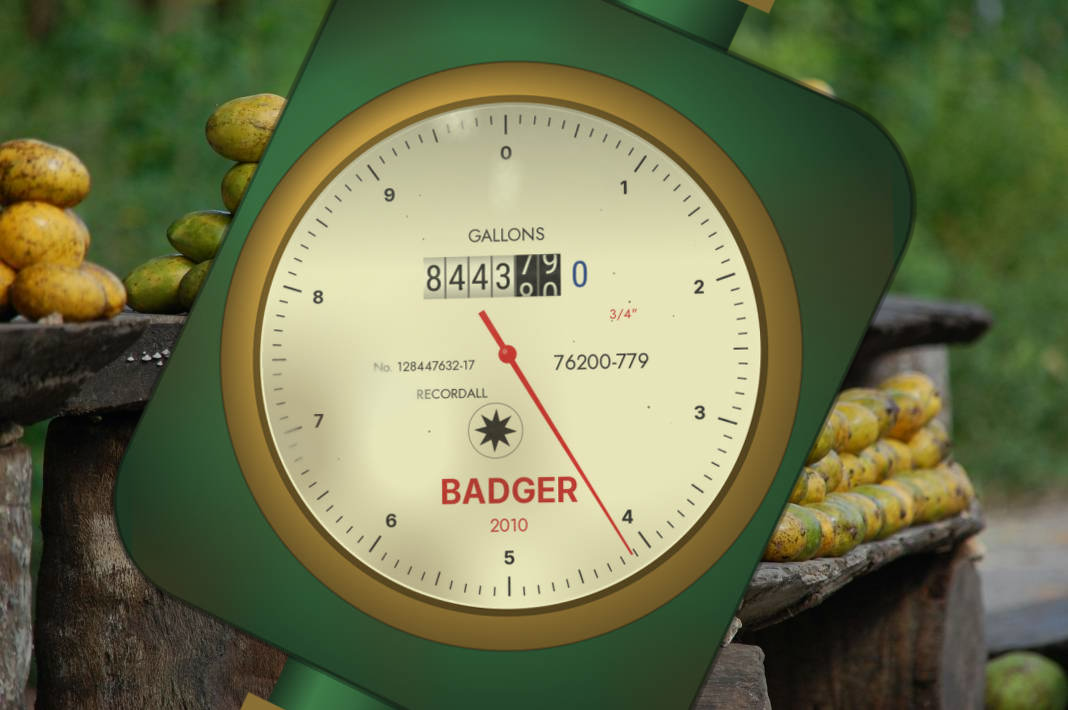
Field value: 8443794.1 gal
